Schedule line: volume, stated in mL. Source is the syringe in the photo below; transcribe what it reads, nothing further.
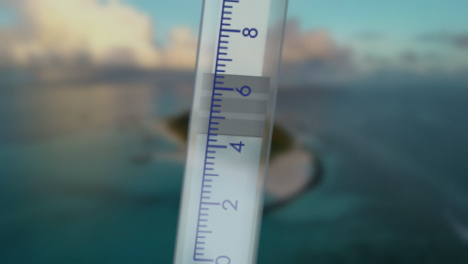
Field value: 4.4 mL
